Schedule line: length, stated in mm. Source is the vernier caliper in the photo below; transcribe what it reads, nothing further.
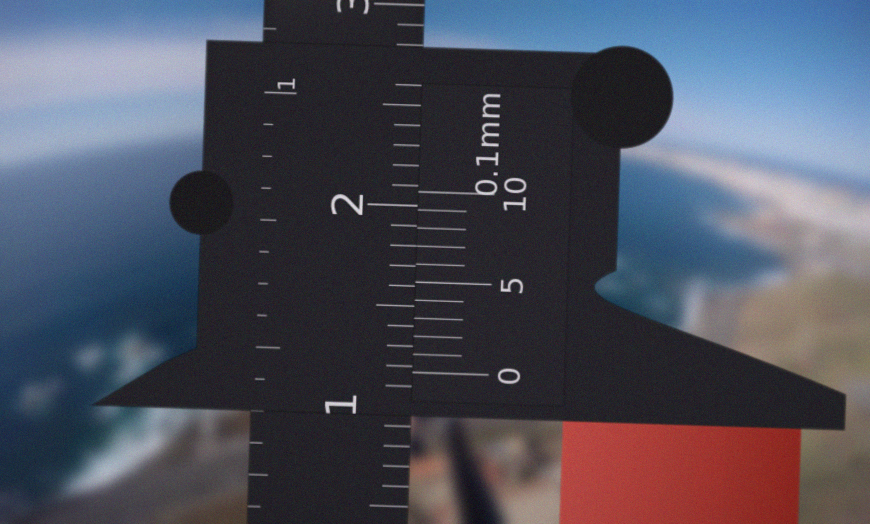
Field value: 11.7 mm
